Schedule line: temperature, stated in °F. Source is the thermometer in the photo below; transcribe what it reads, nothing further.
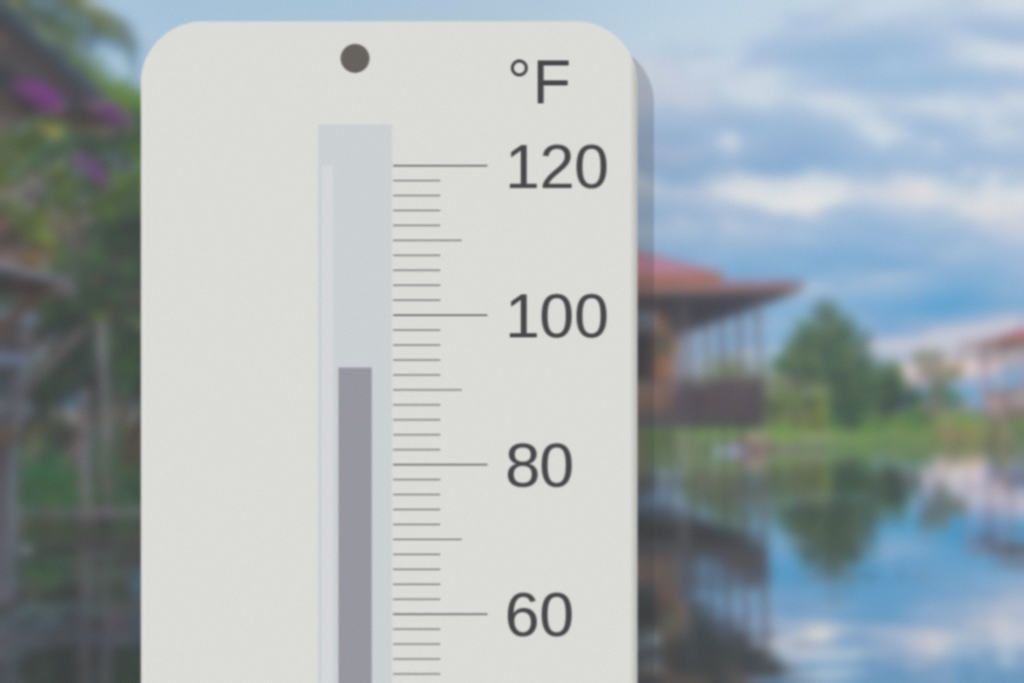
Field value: 93 °F
